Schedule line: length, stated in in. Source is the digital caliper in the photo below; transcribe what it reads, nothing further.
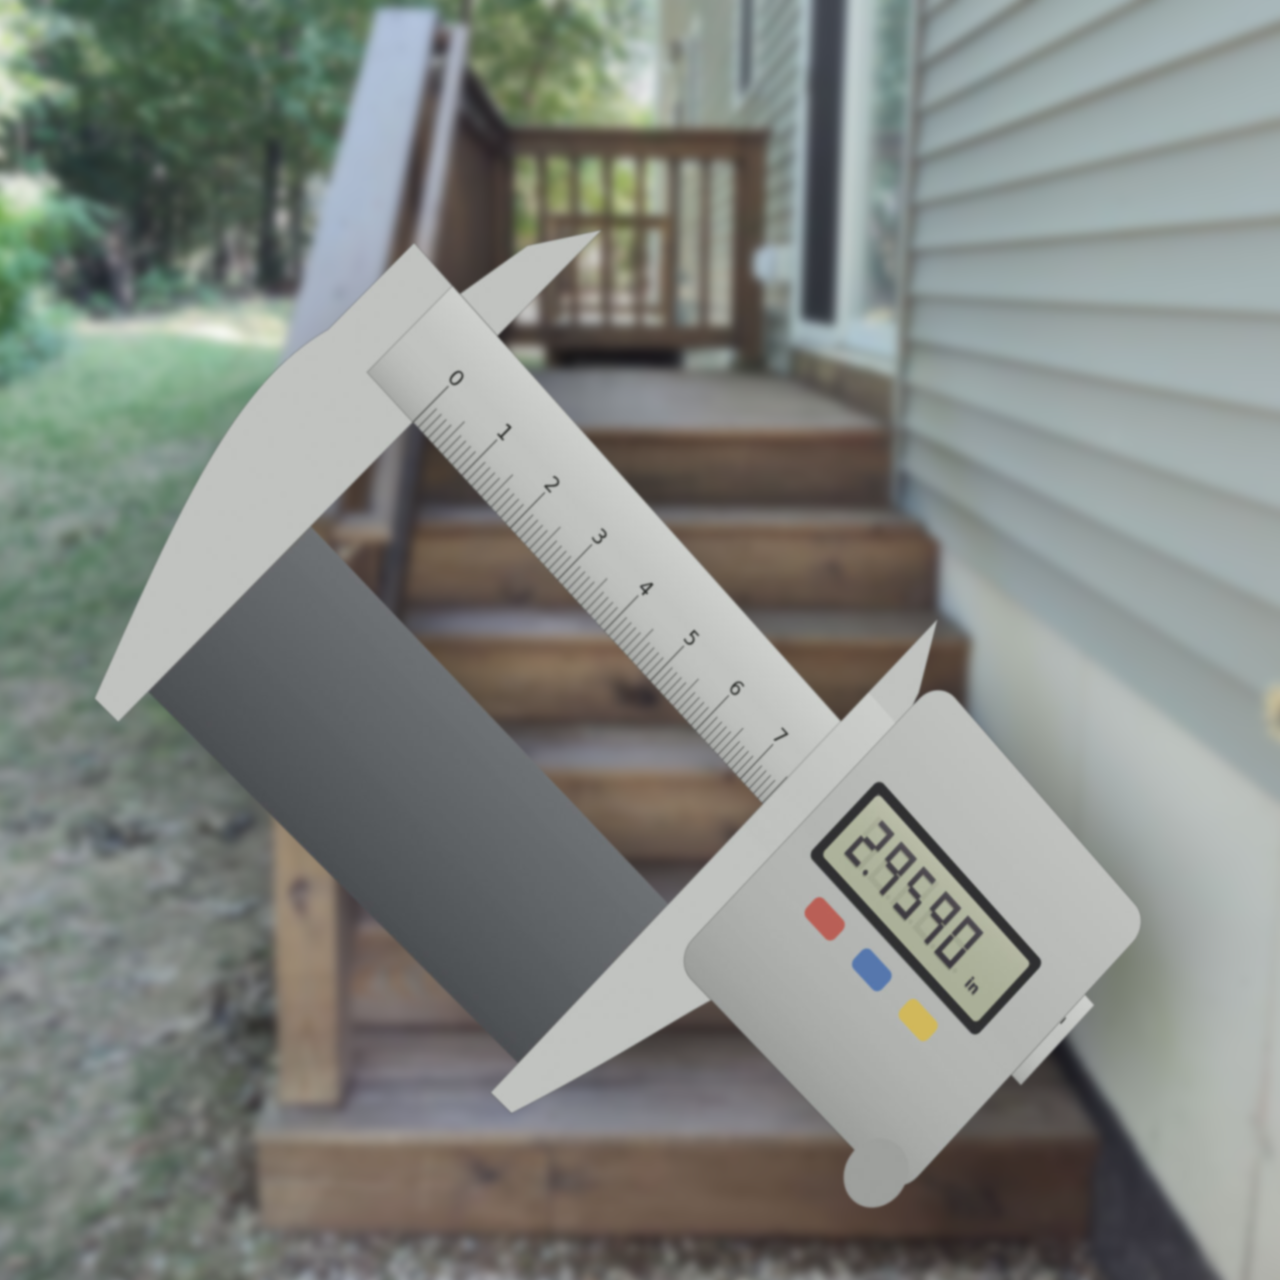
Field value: 2.9590 in
